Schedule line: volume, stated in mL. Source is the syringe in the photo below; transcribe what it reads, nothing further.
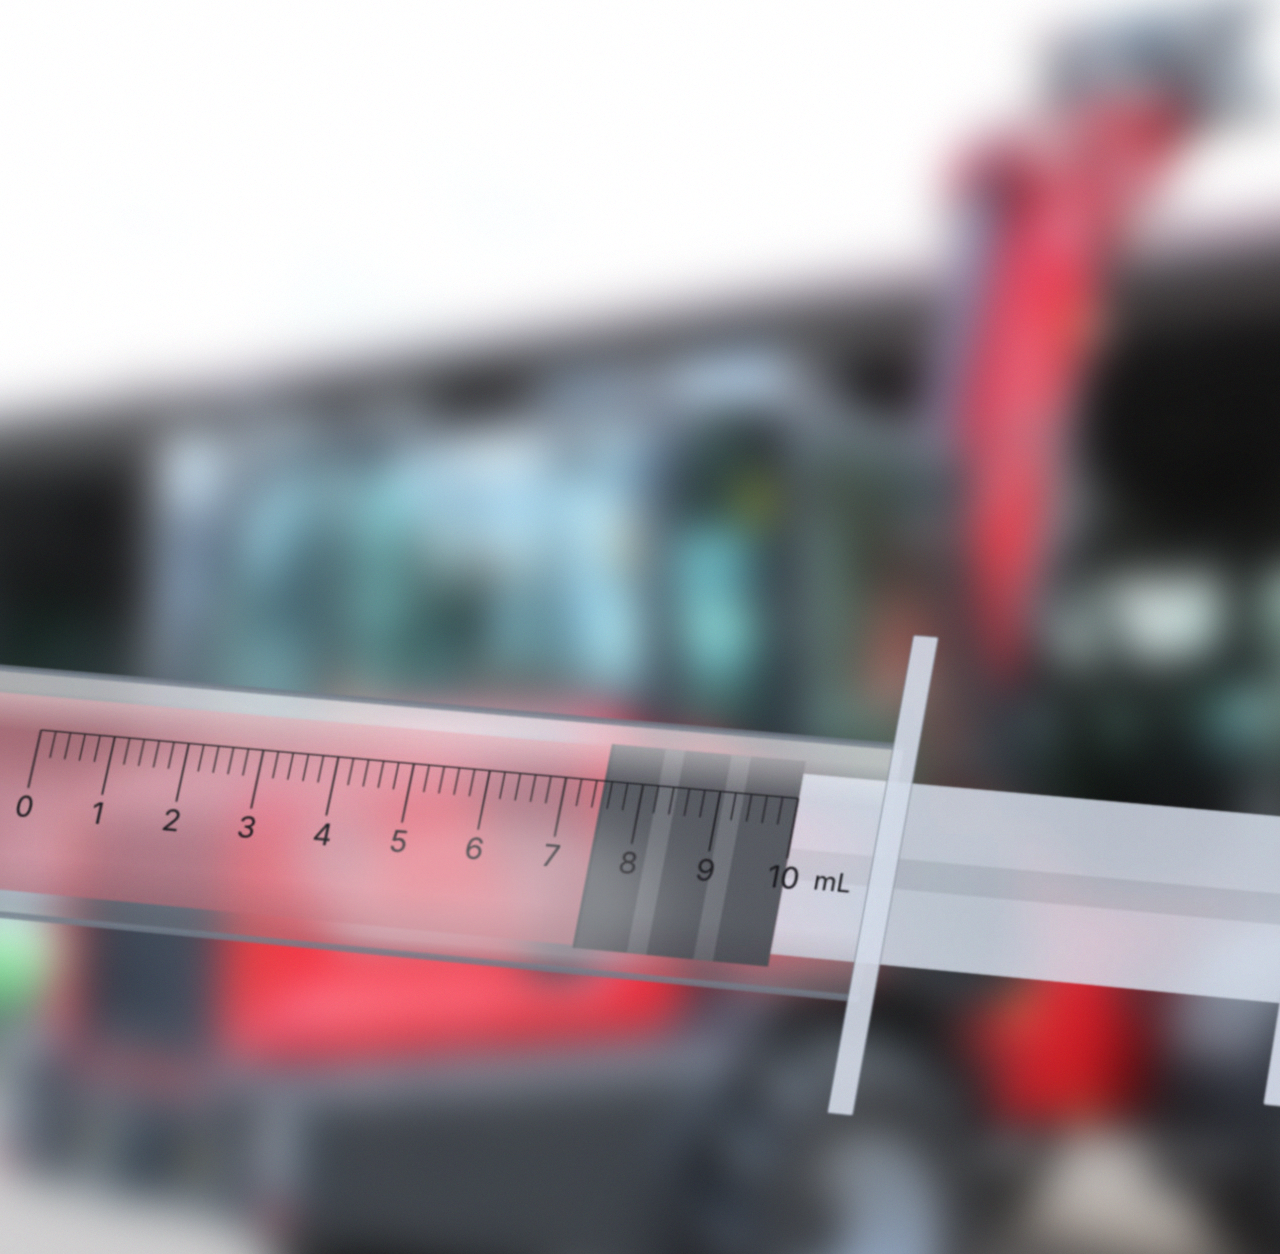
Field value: 7.5 mL
